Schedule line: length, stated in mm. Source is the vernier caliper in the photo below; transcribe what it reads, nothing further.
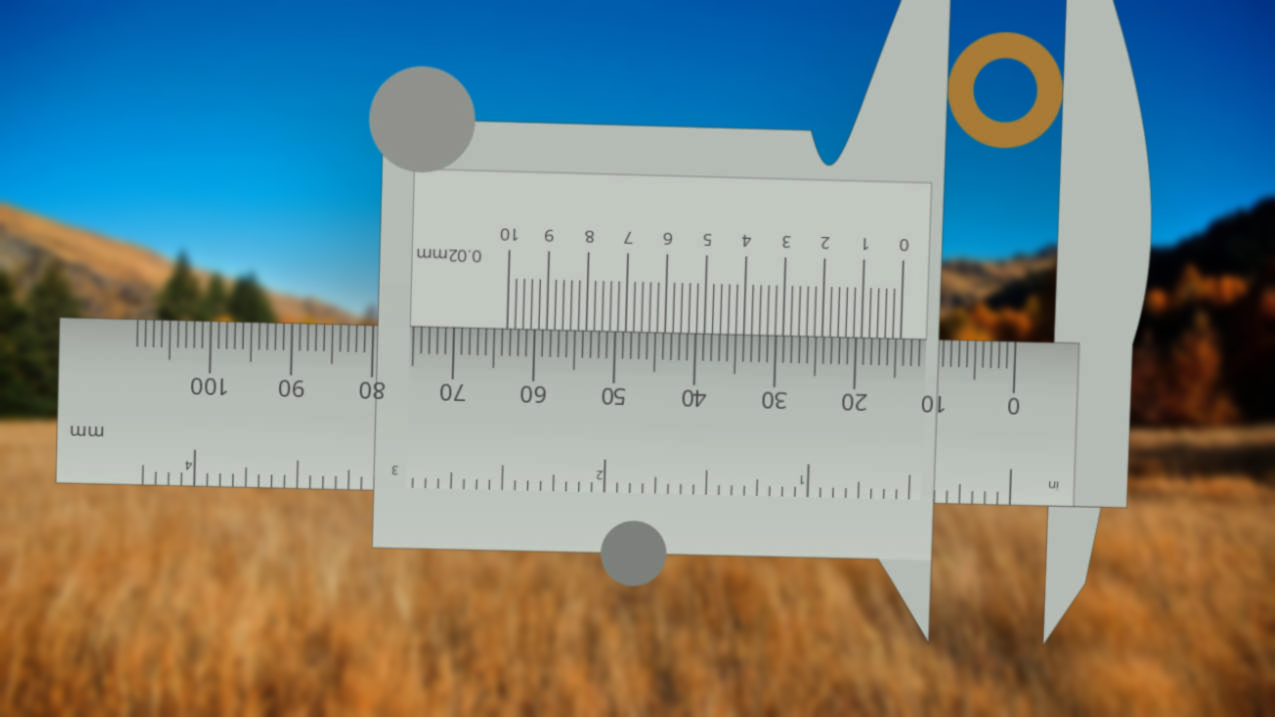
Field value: 14.4 mm
